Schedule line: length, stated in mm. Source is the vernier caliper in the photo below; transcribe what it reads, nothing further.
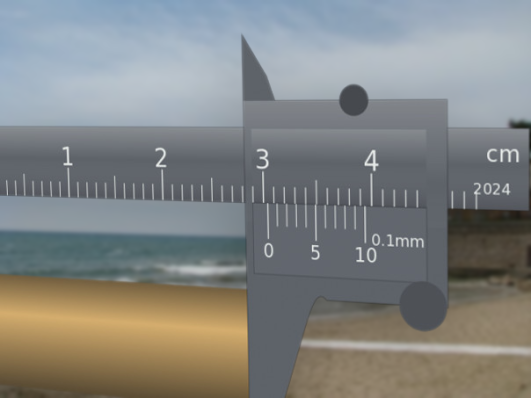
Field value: 30.4 mm
